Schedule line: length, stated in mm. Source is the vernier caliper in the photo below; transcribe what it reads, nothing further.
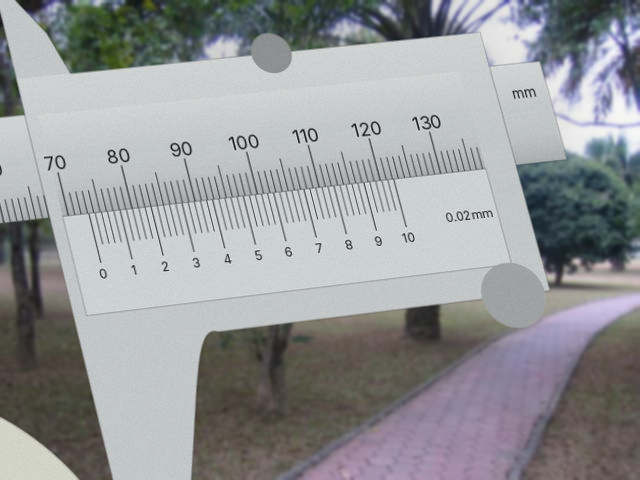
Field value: 73.2 mm
